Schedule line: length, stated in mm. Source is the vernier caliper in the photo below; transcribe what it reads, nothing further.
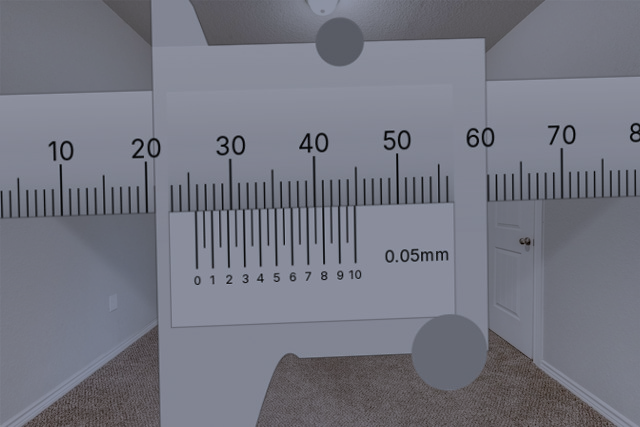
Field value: 25.8 mm
